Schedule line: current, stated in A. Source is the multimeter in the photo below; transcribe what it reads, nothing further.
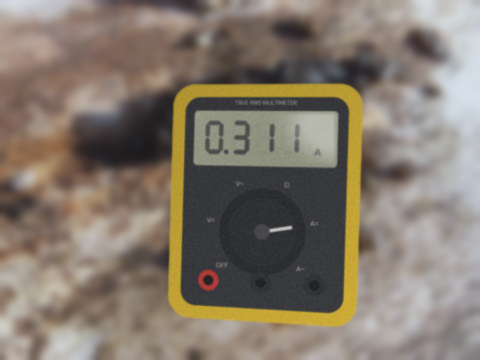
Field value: 0.311 A
